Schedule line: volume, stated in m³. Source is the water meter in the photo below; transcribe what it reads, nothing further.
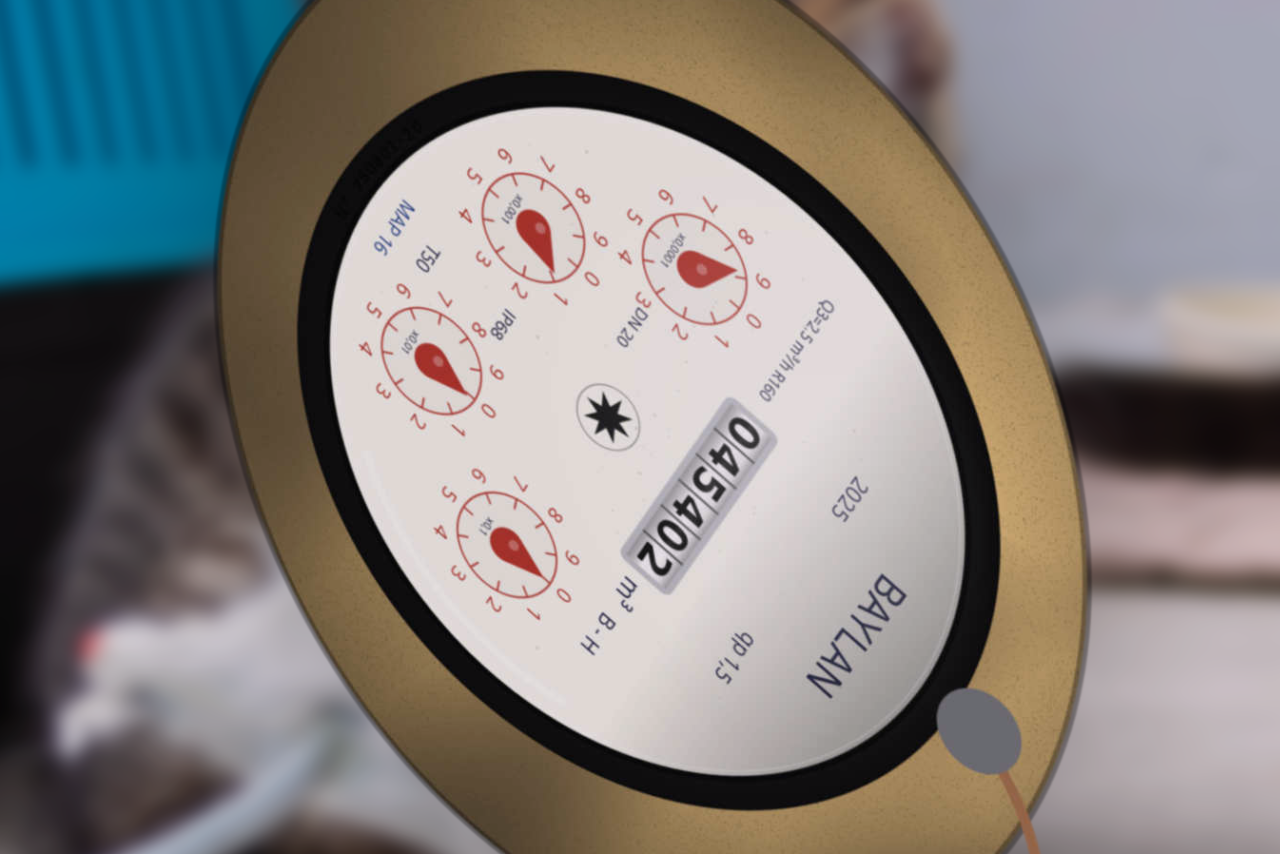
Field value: 45402.0008 m³
